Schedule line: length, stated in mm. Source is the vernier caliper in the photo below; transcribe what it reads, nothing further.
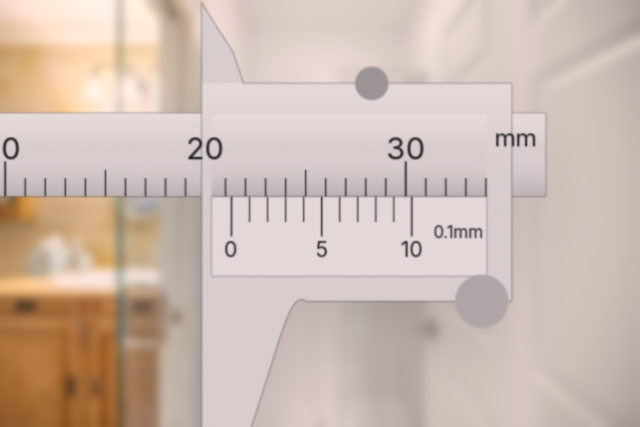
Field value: 21.3 mm
